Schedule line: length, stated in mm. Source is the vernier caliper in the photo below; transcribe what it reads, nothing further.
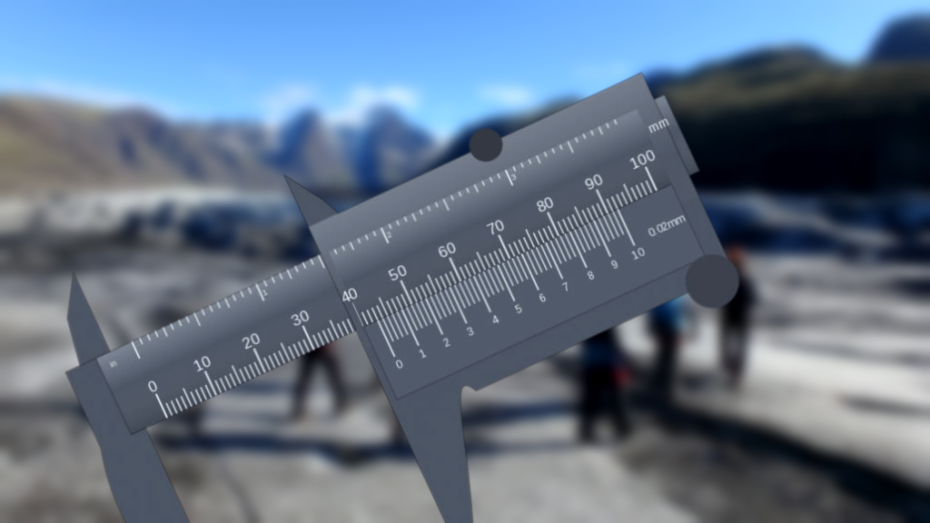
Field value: 43.0 mm
